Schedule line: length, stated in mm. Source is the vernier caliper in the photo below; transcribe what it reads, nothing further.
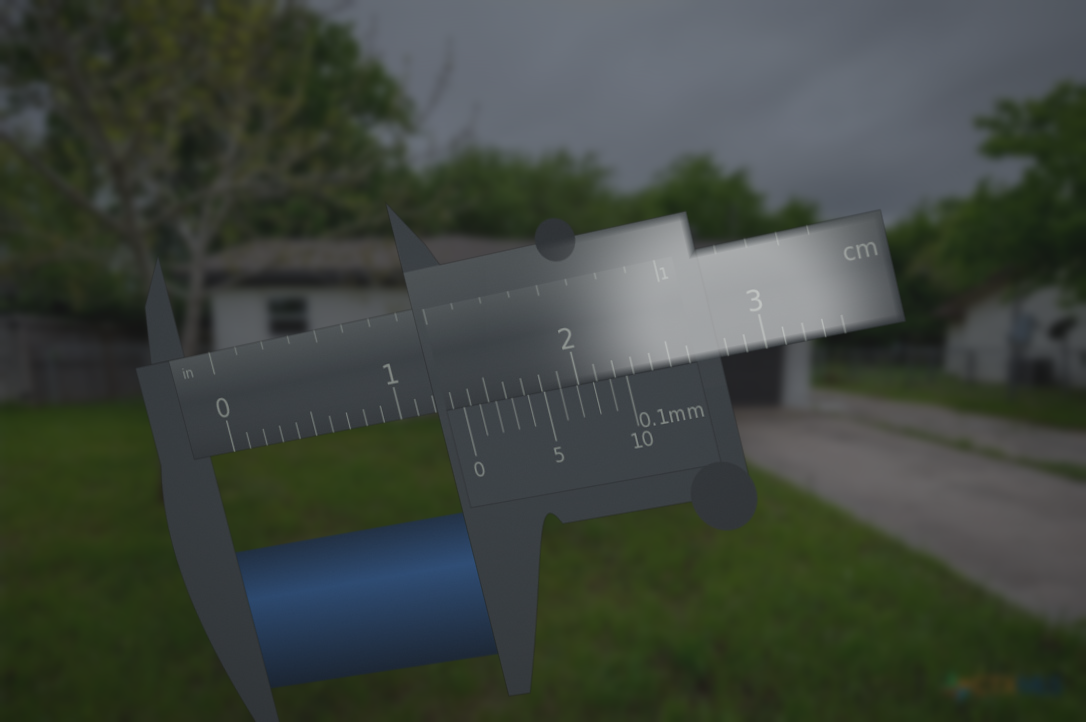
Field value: 13.6 mm
